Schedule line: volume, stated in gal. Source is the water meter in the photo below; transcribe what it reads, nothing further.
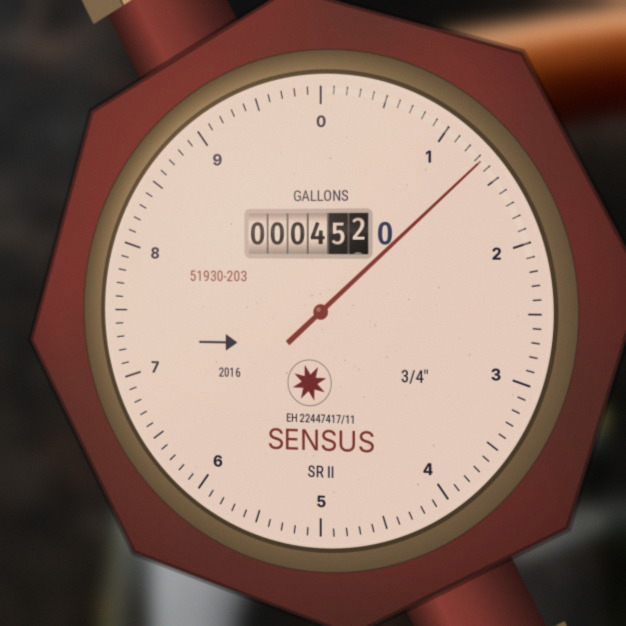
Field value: 4521.3 gal
